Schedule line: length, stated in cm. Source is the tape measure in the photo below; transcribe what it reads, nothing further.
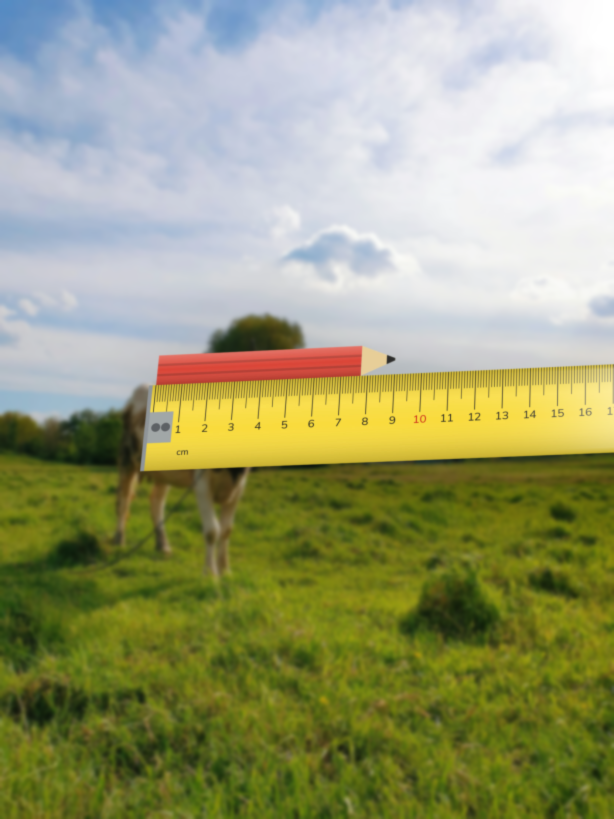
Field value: 9 cm
